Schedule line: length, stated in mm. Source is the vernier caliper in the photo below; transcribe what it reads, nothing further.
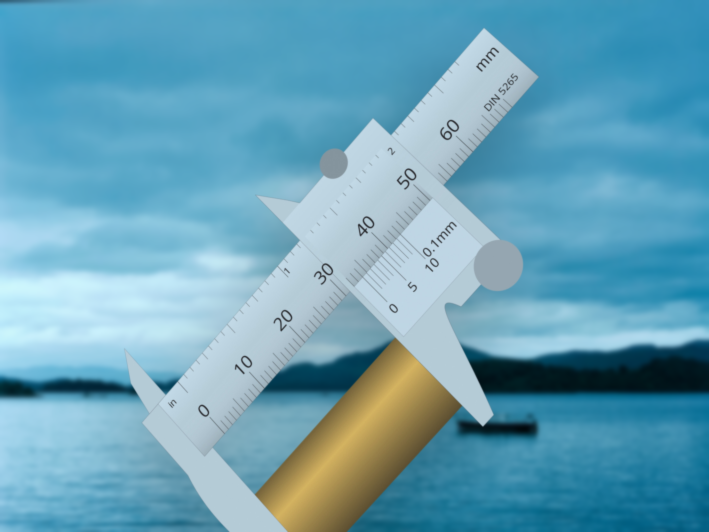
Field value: 34.0 mm
